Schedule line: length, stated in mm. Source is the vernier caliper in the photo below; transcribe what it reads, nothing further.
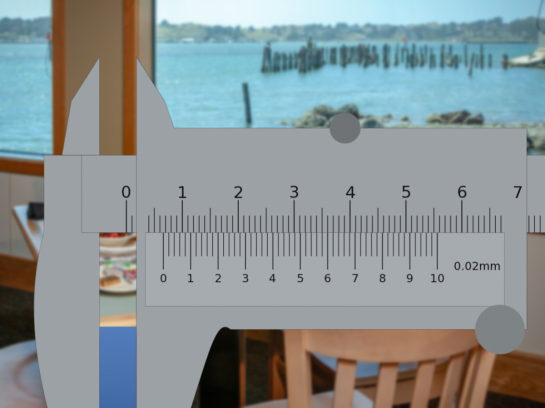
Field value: 6.6 mm
